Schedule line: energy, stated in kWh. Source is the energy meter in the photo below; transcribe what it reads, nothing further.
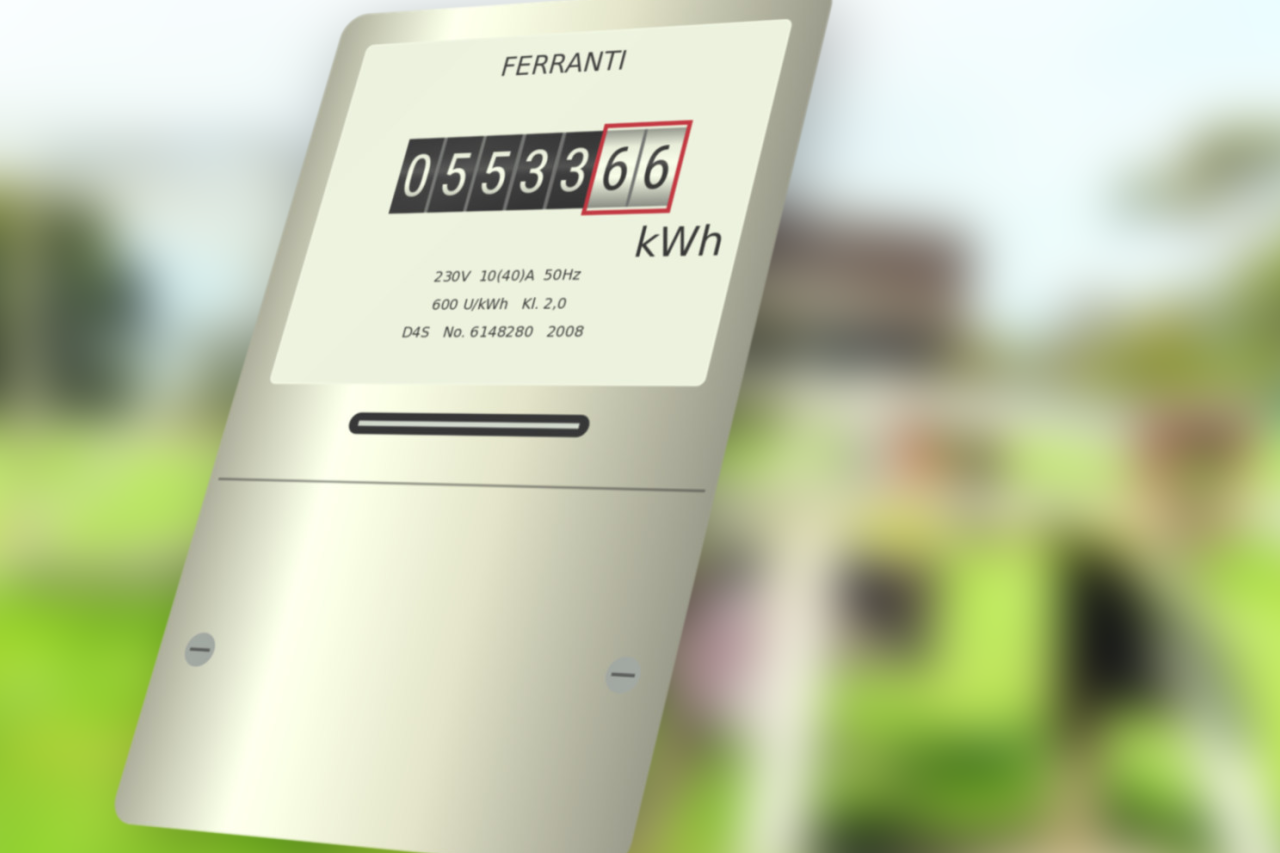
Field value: 5533.66 kWh
